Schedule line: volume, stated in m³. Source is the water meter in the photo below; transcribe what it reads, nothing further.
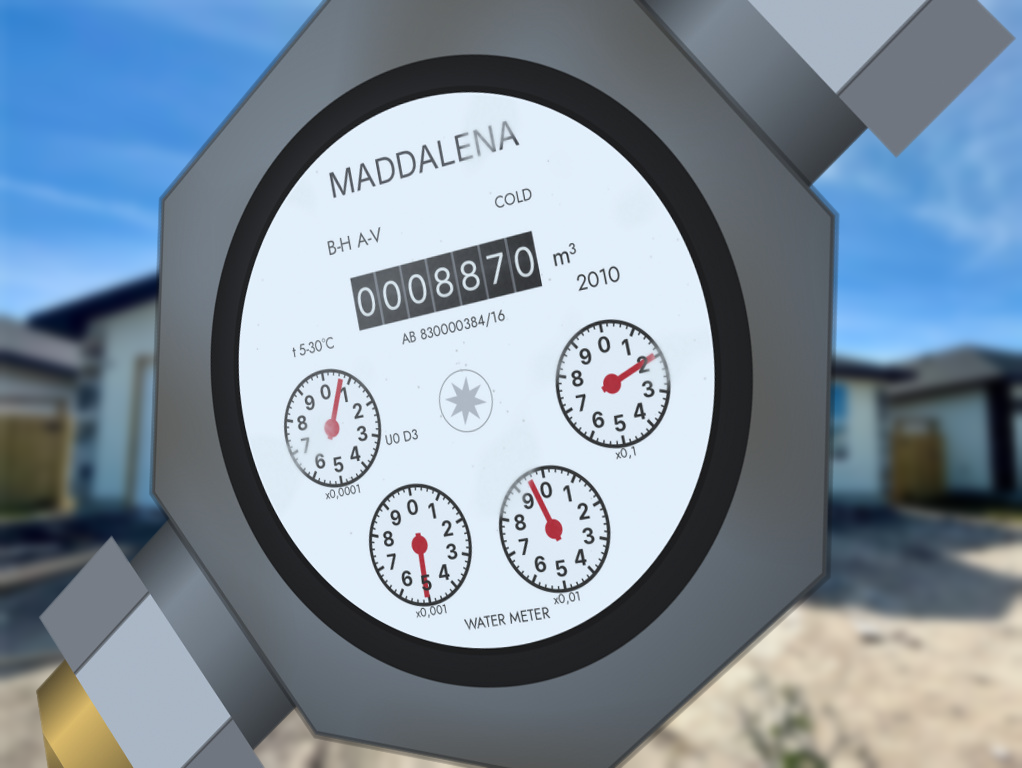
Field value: 8870.1950 m³
